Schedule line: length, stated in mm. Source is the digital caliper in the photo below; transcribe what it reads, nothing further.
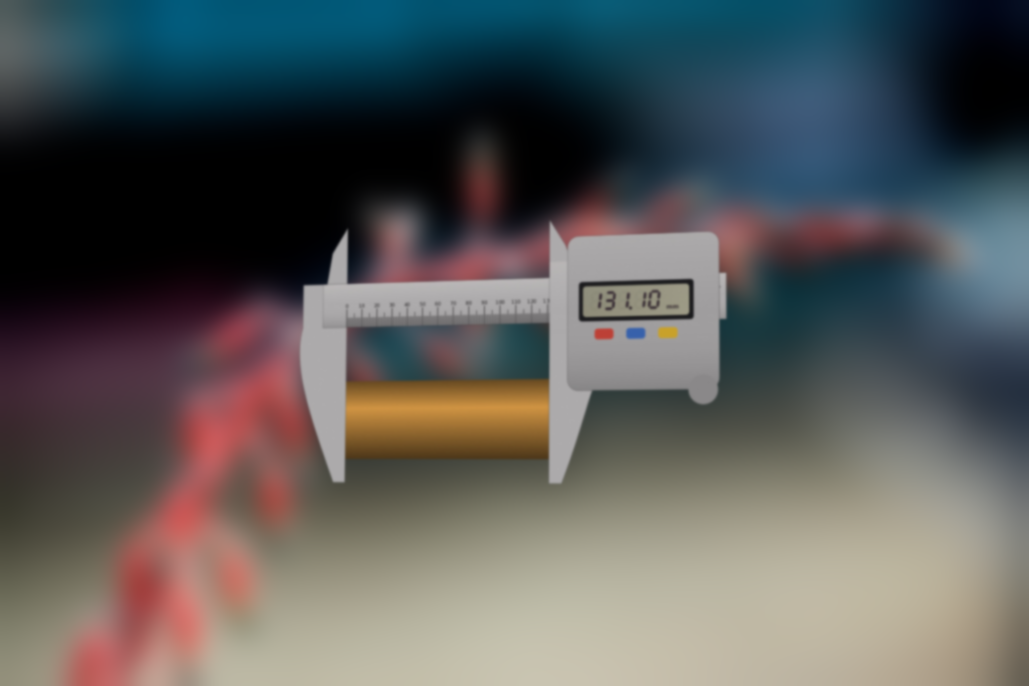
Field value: 131.10 mm
